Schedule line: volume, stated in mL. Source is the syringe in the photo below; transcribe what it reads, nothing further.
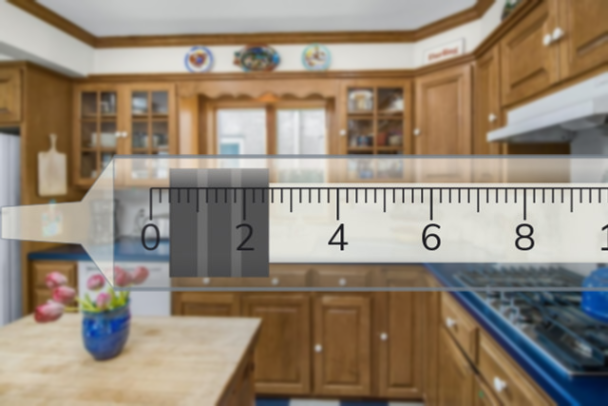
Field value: 0.4 mL
